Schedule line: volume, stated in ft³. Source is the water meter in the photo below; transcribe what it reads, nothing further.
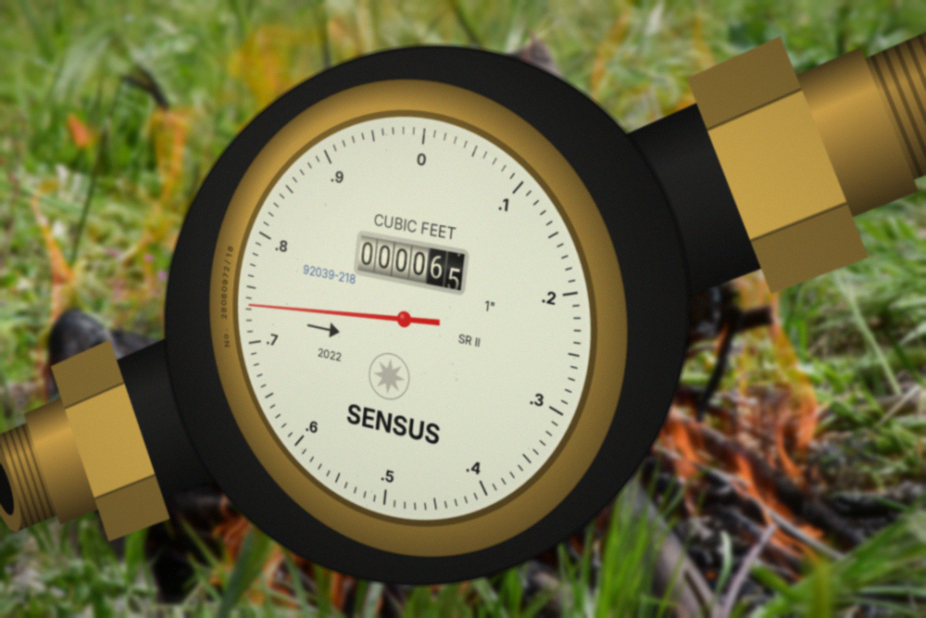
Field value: 64.73 ft³
